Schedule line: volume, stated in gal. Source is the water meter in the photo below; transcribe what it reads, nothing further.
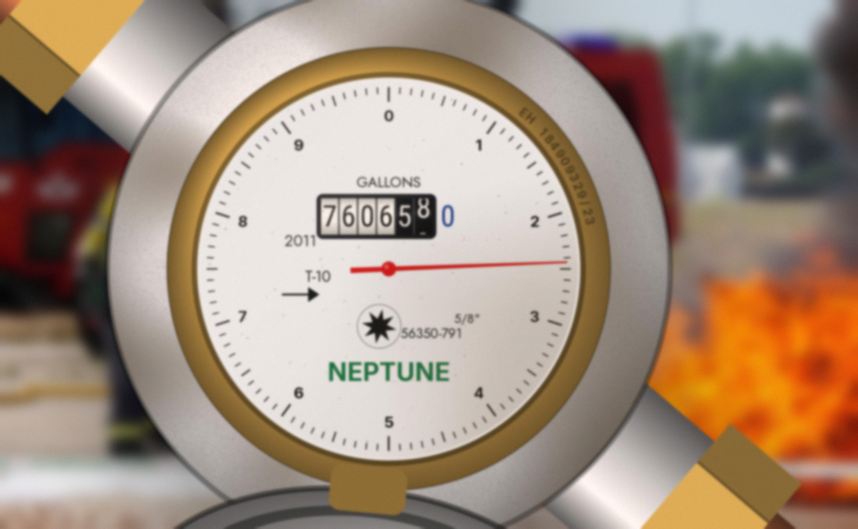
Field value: 7606582.4 gal
